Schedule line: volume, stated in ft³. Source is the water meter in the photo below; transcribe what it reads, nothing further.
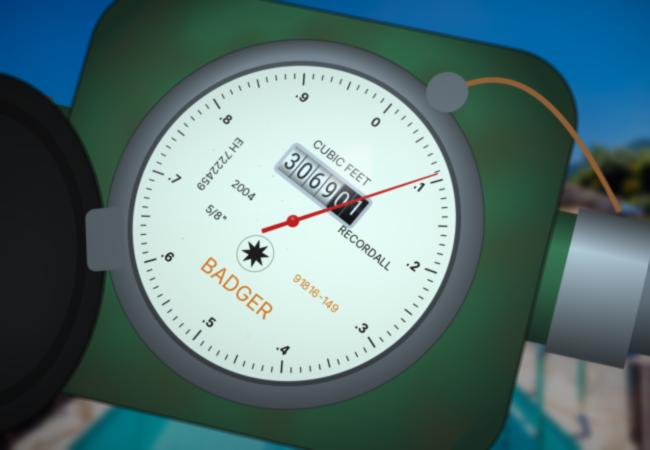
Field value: 306901.09 ft³
